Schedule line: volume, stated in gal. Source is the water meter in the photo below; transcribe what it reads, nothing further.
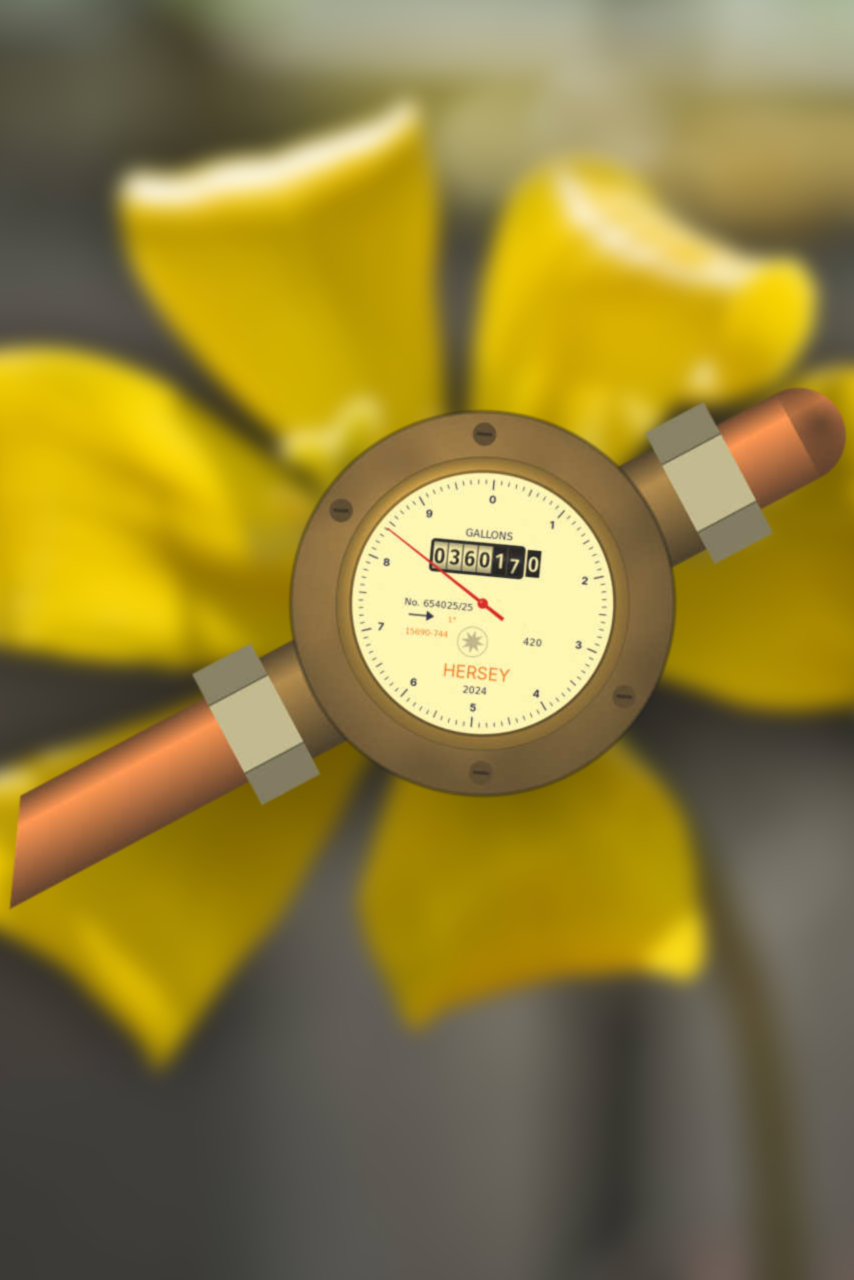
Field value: 360168.4 gal
